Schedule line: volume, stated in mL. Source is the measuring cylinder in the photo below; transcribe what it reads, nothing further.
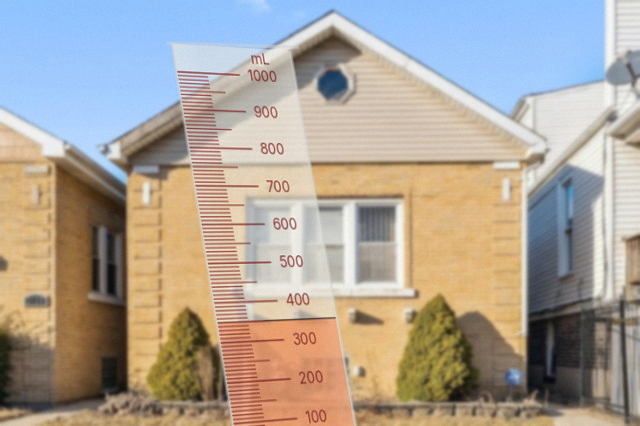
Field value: 350 mL
